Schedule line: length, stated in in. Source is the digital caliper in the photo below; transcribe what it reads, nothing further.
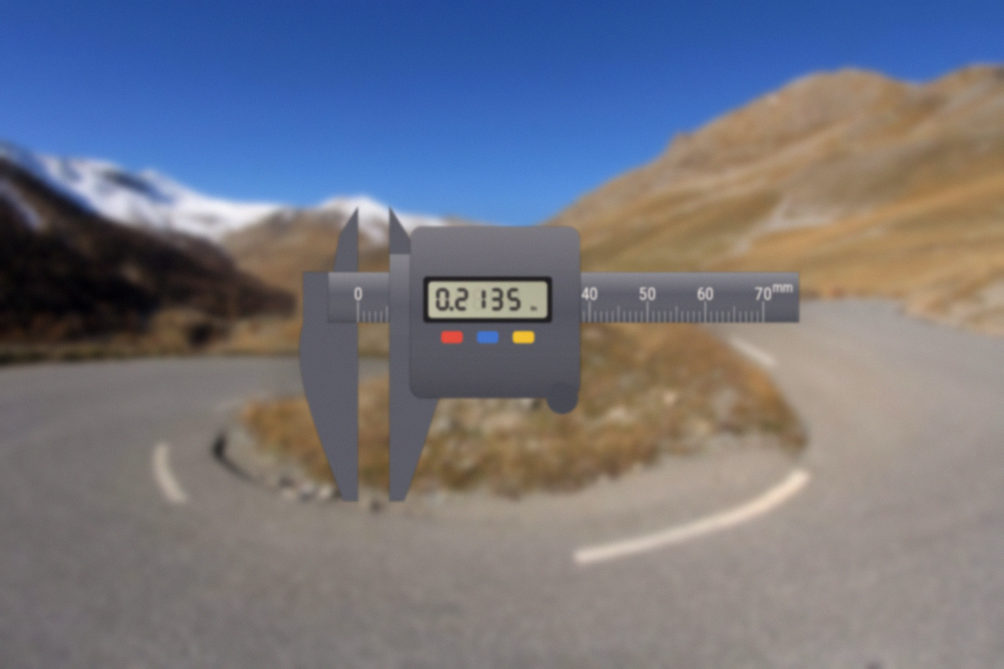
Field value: 0.2135 in
